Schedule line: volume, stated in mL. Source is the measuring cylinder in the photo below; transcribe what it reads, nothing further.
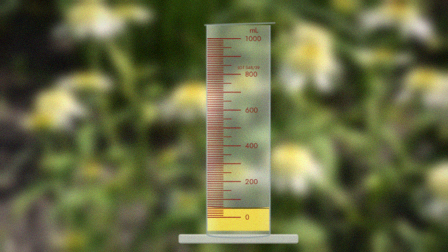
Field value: 50 mL
